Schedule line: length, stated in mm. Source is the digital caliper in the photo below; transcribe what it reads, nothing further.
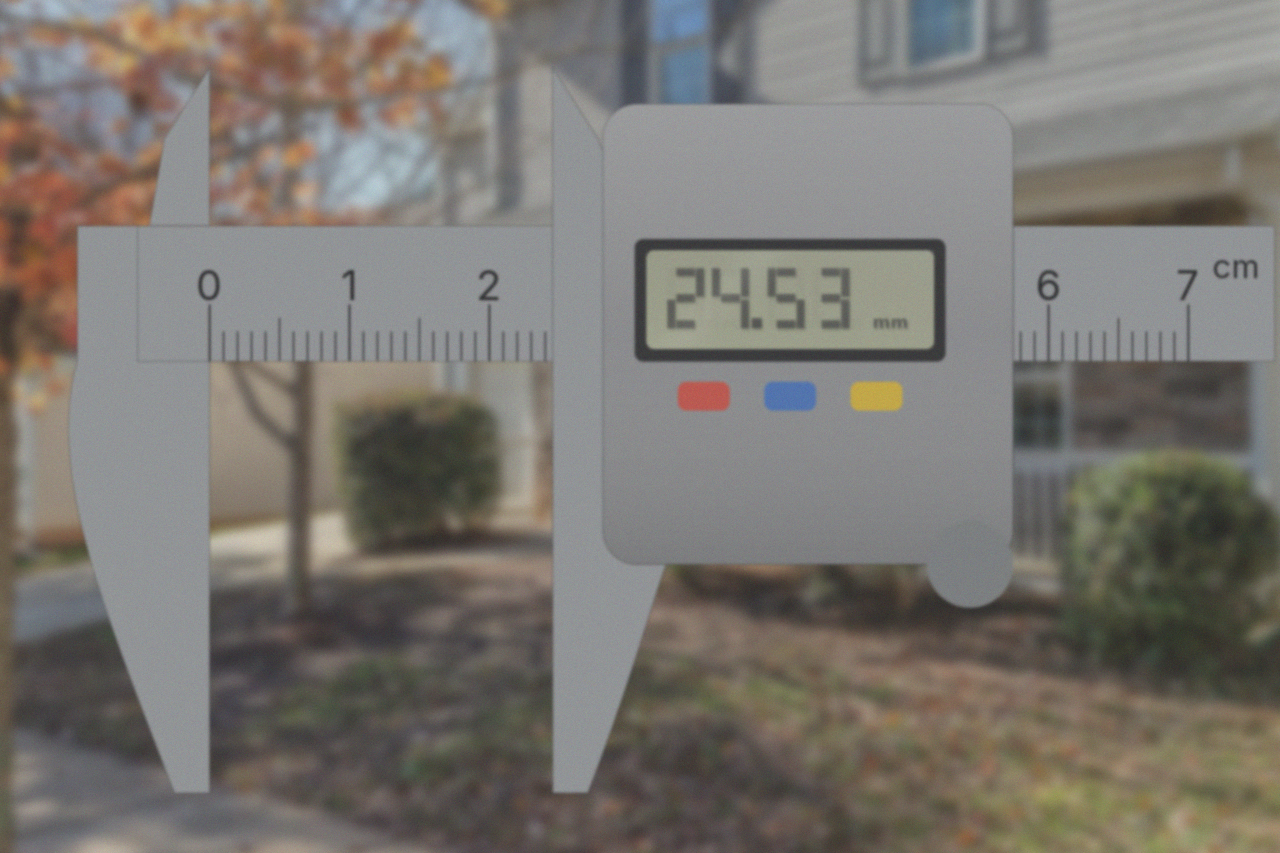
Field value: 24.53 mm
